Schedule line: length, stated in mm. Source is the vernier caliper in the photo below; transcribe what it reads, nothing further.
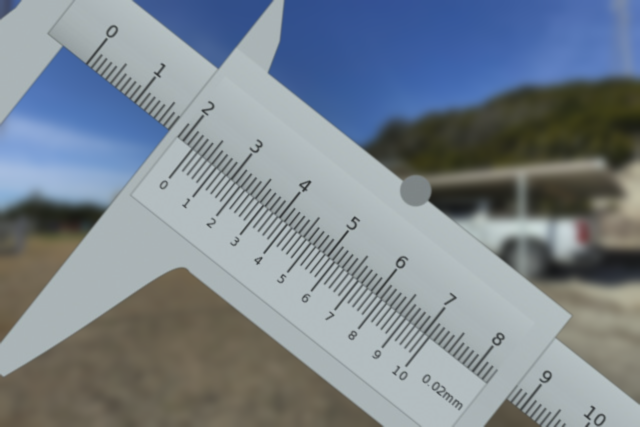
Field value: 22.0 mm
